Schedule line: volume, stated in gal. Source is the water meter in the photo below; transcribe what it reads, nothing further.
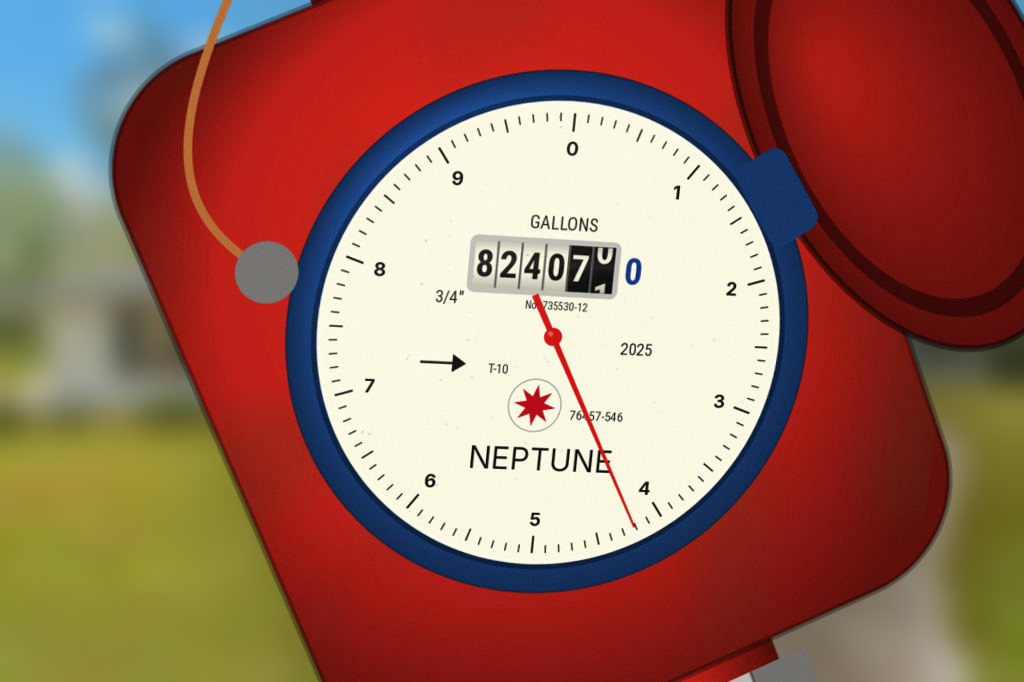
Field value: 8240704.2 gal
